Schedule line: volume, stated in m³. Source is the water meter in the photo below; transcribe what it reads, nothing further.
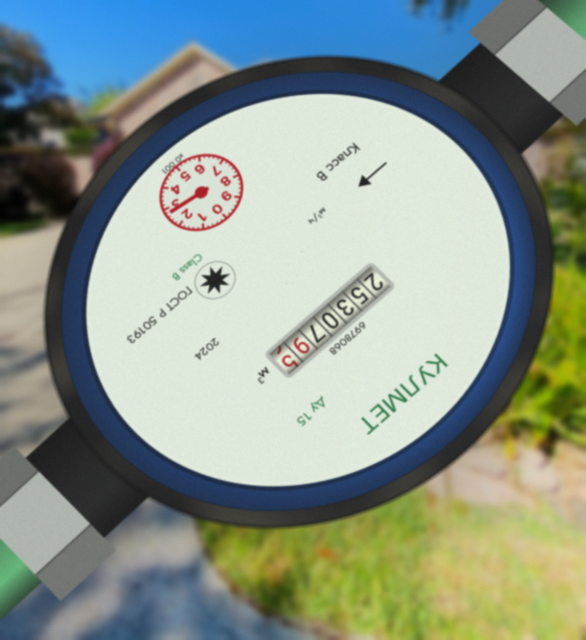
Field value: 25307.952 m³
